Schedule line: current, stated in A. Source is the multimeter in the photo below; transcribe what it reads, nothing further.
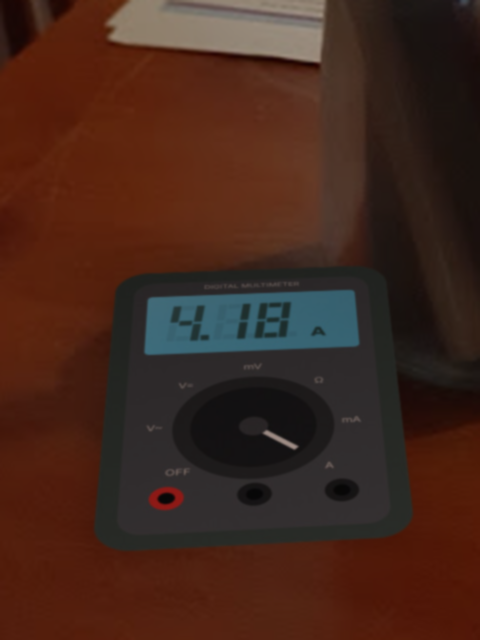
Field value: 4.18 A
